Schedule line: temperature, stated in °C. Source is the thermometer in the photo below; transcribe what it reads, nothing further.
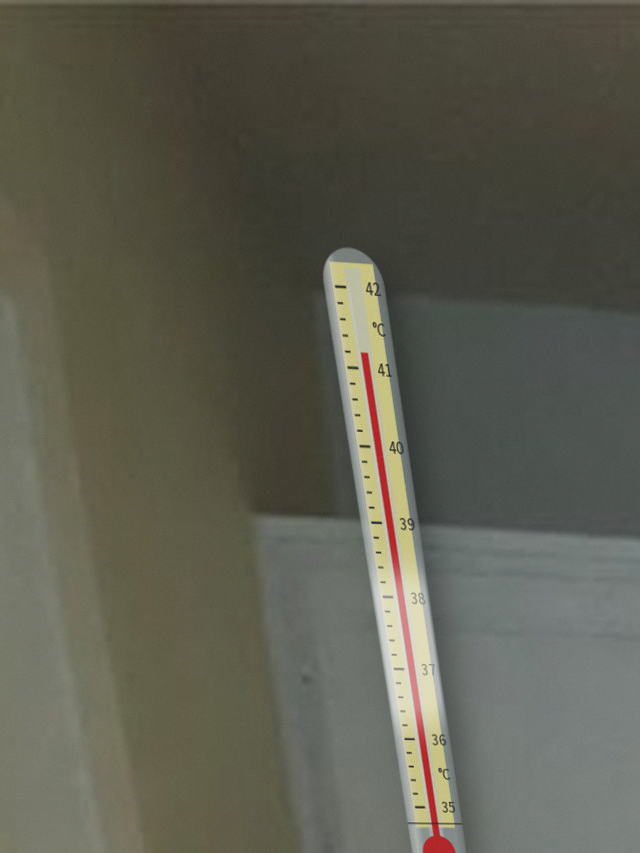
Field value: 41.2 °C
